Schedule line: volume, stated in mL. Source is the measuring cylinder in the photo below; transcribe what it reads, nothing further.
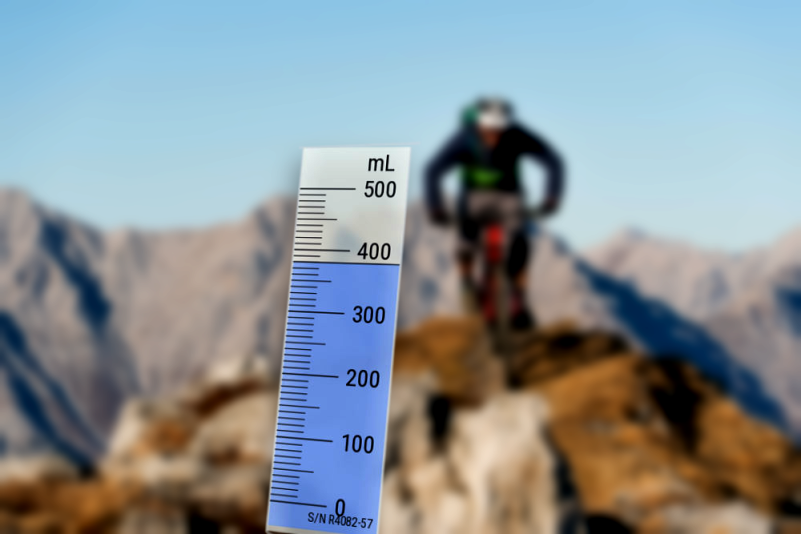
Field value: 380 mL
